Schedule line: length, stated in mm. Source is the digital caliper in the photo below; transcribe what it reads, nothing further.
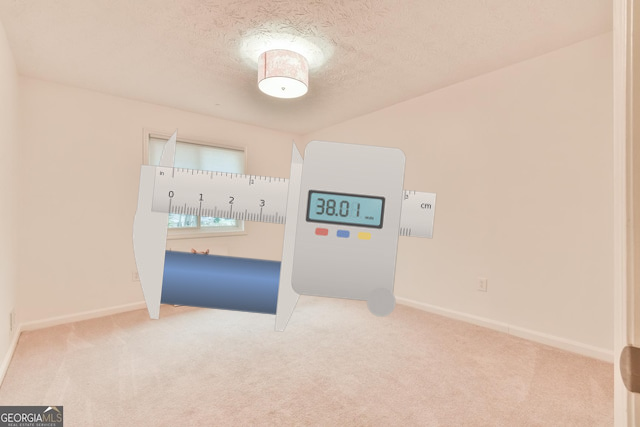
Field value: 38.01 mm
